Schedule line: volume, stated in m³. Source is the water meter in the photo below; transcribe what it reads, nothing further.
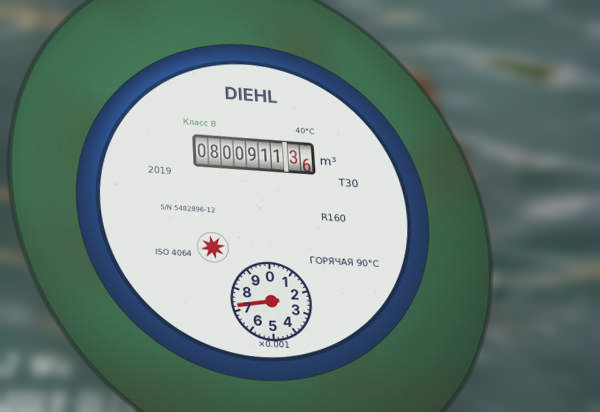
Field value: 800911.357 m³
